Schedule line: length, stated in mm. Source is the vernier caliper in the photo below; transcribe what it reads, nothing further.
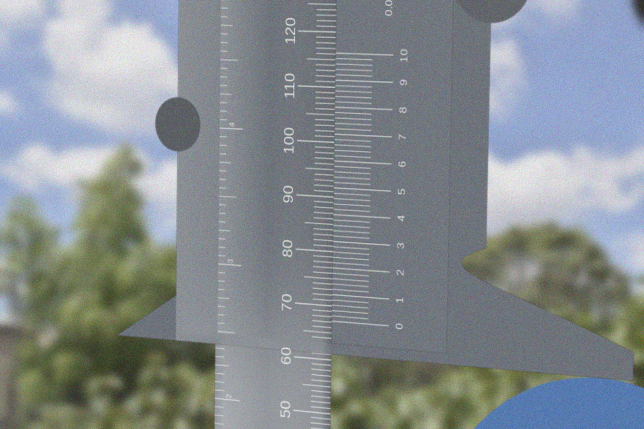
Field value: 67.2 mm
